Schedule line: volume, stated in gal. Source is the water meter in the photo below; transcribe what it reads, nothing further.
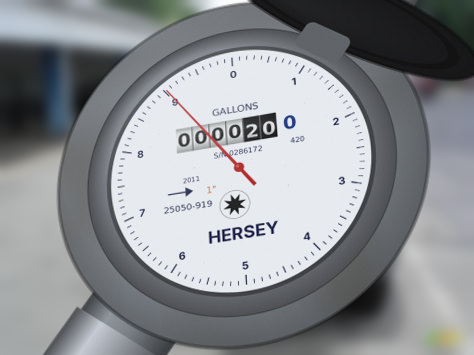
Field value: 199.0 gal
